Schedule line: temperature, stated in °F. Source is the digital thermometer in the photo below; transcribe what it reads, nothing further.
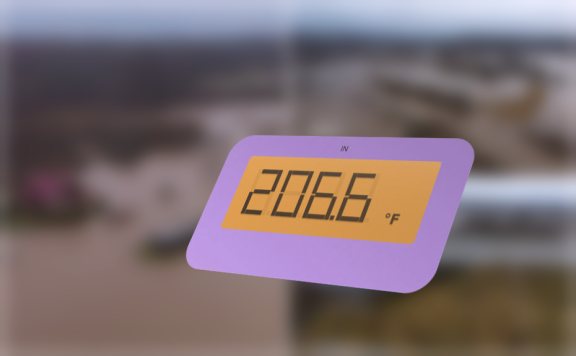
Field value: 206.6 °F
